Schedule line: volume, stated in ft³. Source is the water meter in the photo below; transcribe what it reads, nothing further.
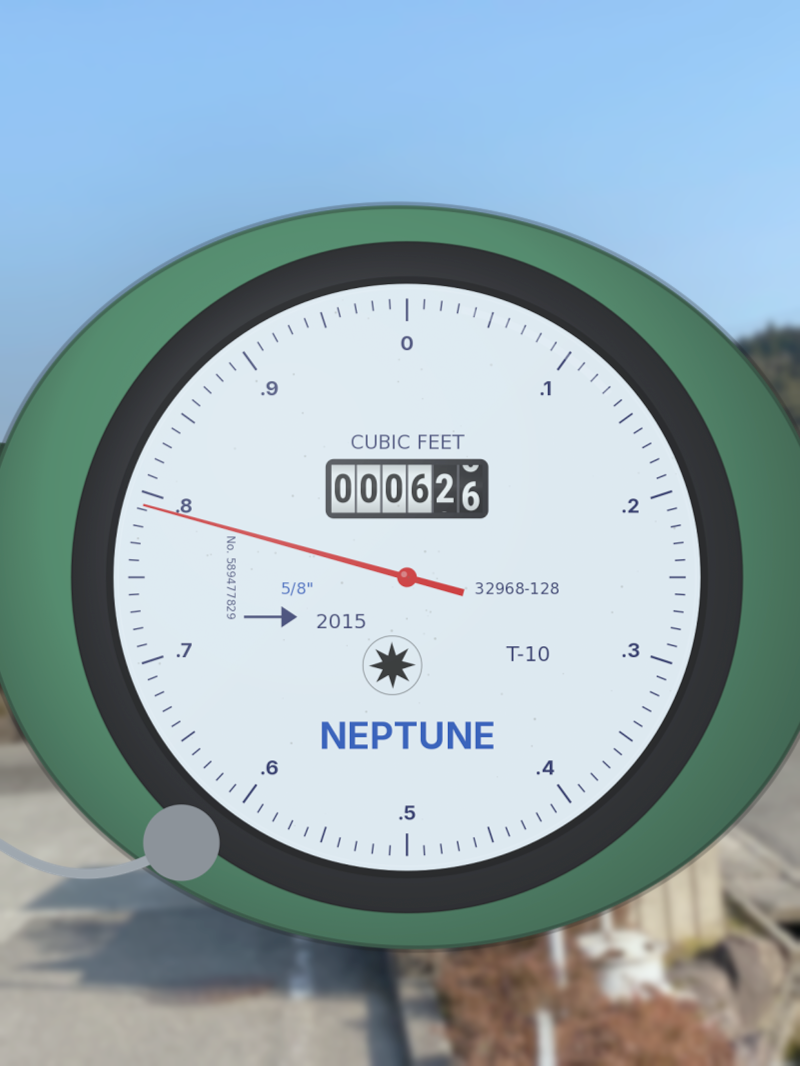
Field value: 625.79 ft³
